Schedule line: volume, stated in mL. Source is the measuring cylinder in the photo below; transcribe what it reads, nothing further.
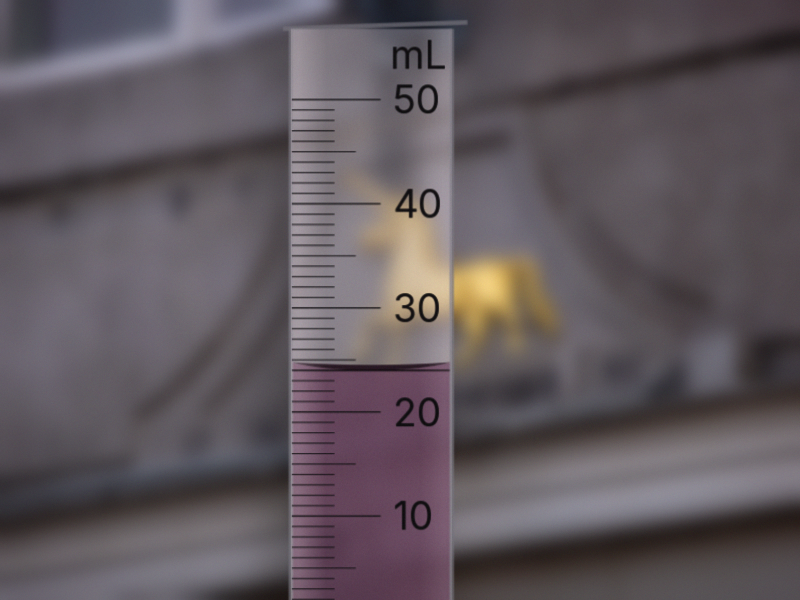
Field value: 24 mL
